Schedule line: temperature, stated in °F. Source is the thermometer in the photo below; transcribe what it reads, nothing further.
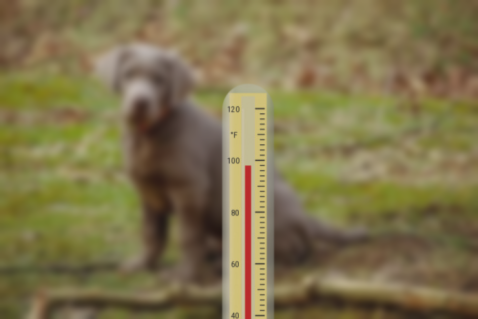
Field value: 98 °F
